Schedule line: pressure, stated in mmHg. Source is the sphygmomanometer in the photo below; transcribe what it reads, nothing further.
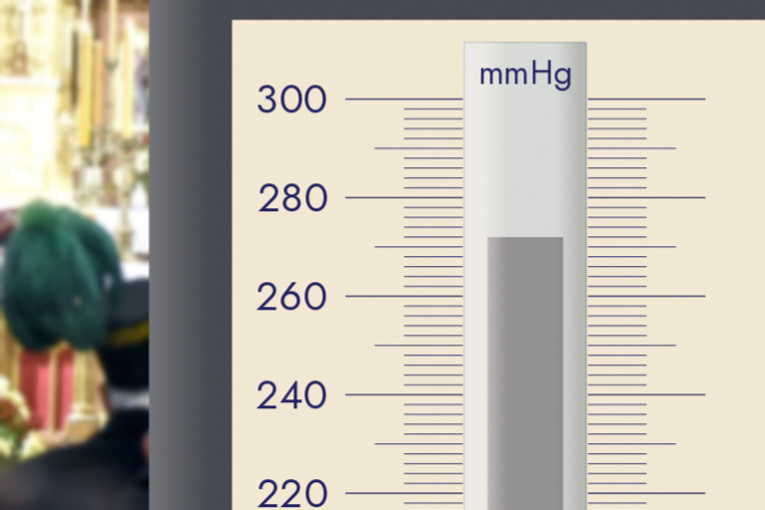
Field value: 272 mmHg
